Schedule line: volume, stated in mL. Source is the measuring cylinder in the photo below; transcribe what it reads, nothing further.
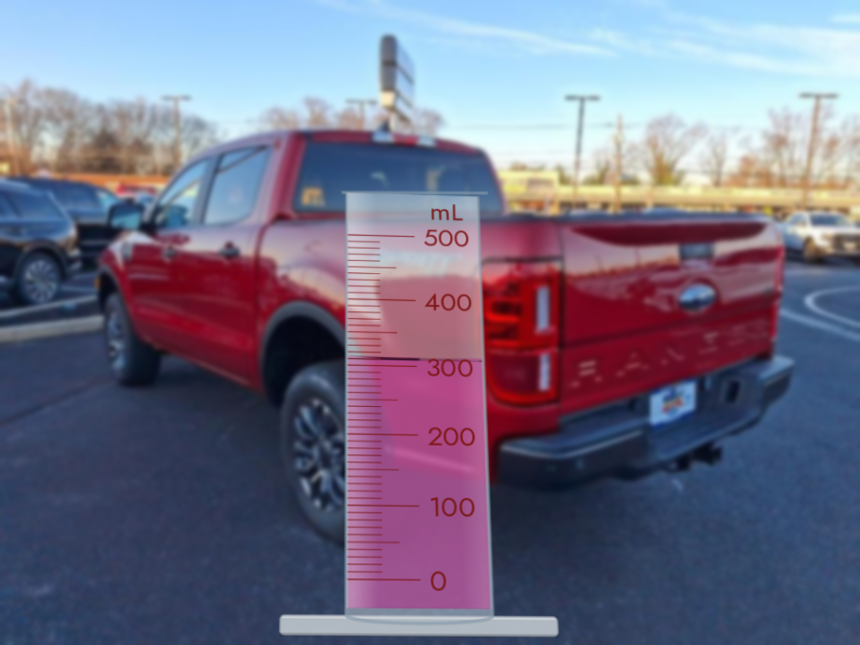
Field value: 310 mL
